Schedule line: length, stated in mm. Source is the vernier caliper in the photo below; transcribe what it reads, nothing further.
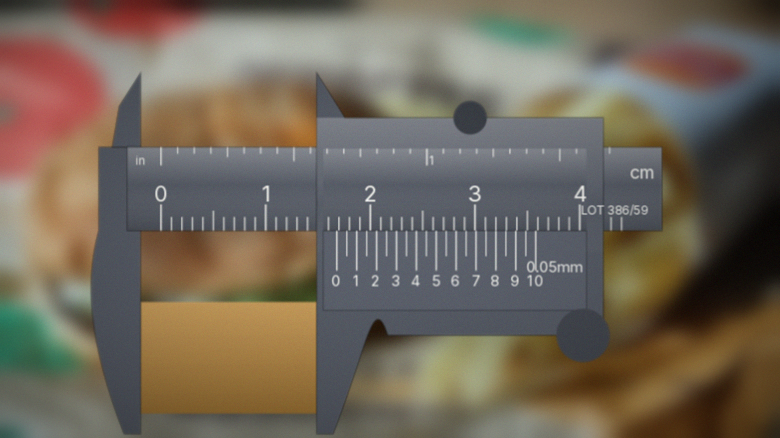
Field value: 16.8 mm
